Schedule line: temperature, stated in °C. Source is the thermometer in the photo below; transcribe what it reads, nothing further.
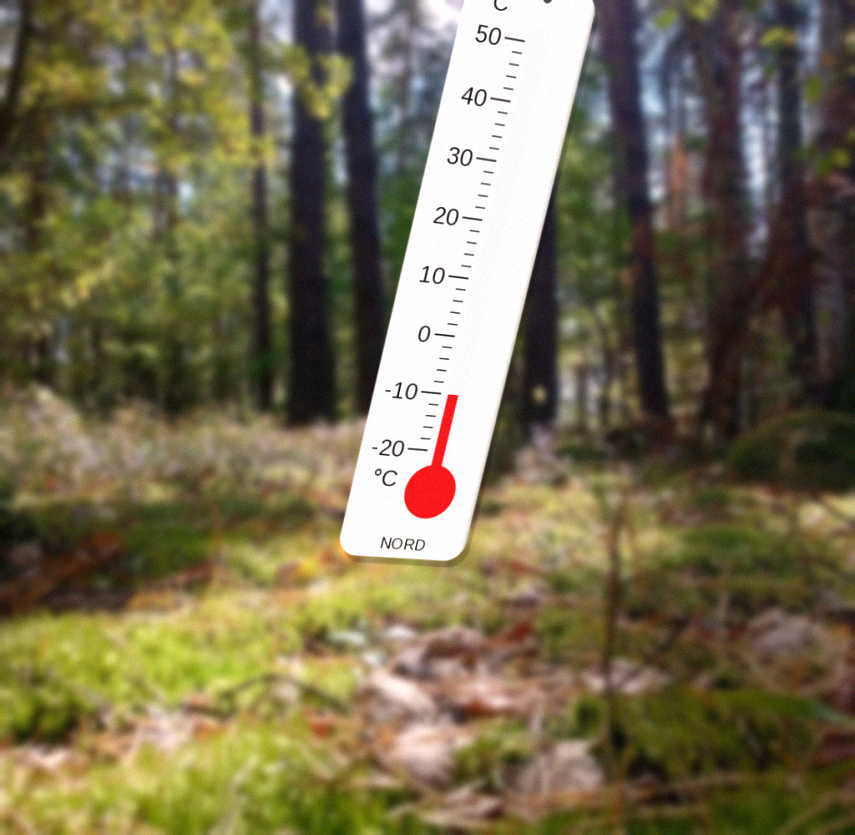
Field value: -10 °C
